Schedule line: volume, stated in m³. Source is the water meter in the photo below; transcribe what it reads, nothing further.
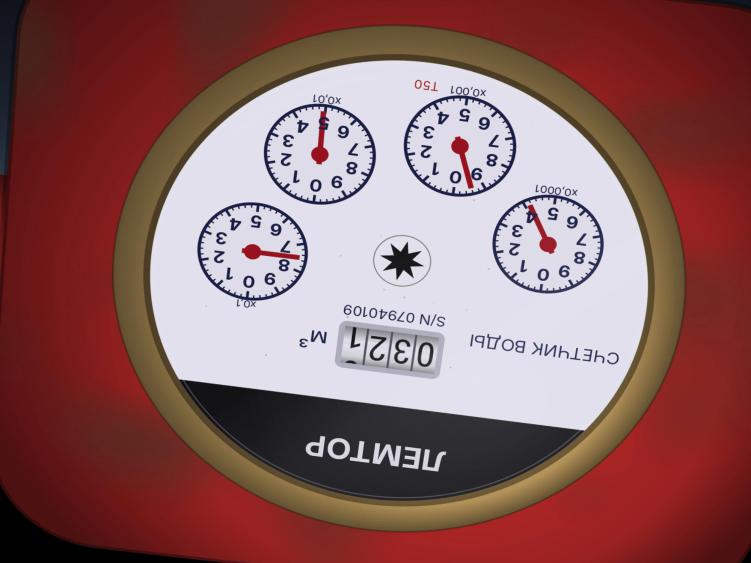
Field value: 320.7494 m³
